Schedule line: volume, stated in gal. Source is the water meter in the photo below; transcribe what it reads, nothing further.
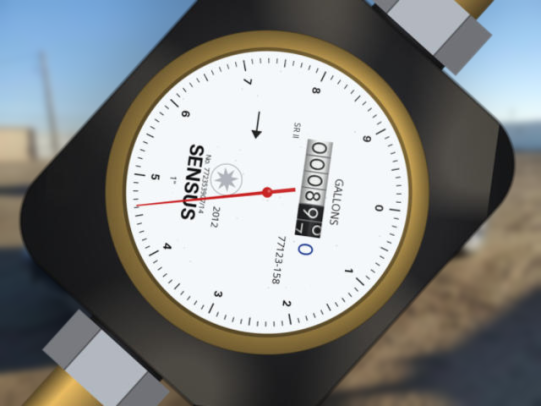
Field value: 8964.6 gal
